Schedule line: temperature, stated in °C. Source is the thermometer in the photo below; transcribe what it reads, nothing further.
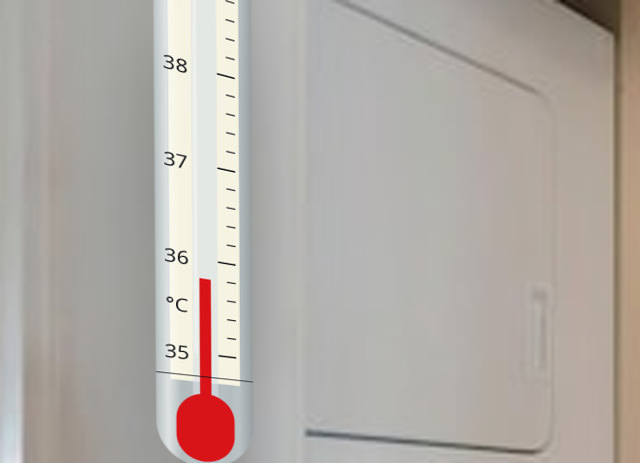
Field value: 35.8 °C
